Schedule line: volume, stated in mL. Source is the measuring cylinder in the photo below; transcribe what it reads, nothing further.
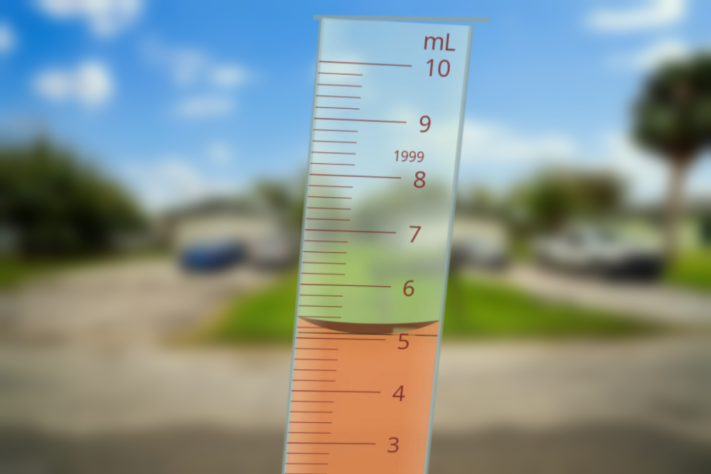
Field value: 5.1 mL
